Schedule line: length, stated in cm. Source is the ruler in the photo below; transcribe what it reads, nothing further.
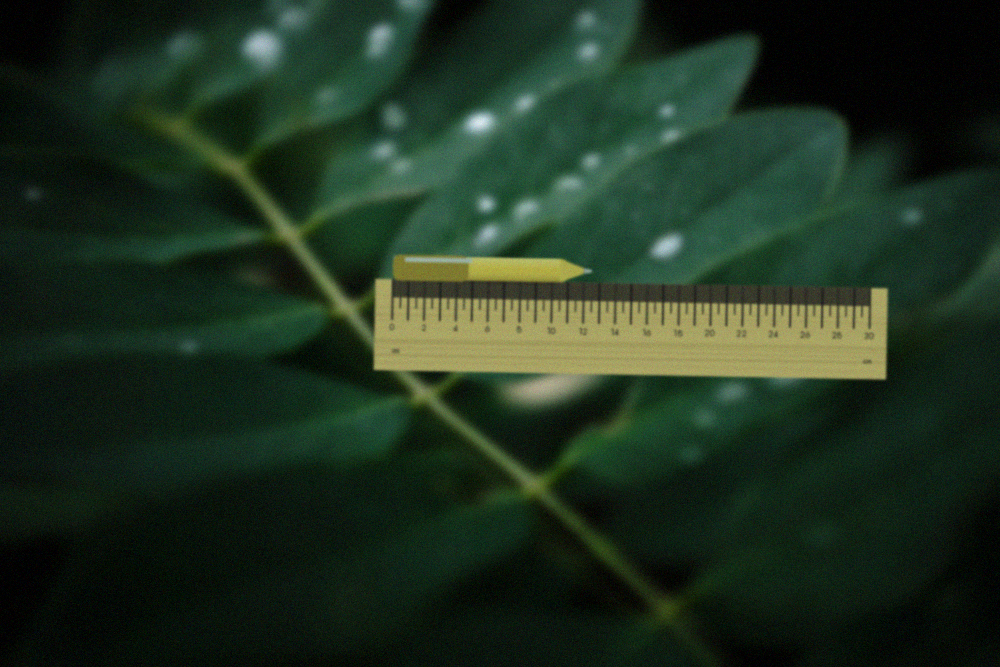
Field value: 12.5 cm
